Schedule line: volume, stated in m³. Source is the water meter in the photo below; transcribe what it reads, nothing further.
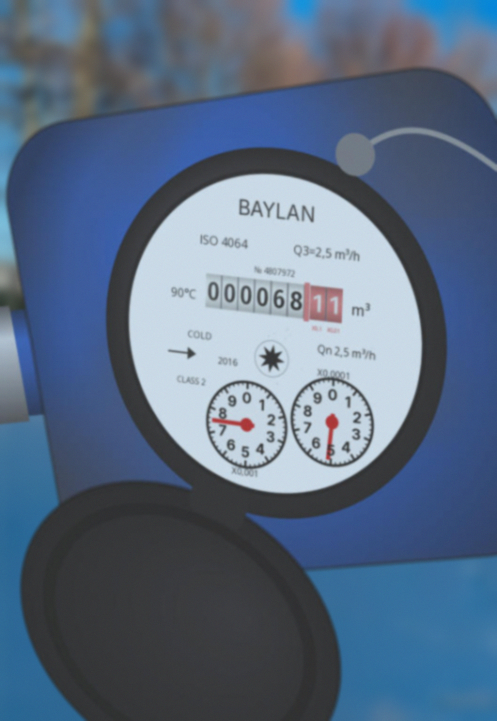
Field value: 68.1175 m³
